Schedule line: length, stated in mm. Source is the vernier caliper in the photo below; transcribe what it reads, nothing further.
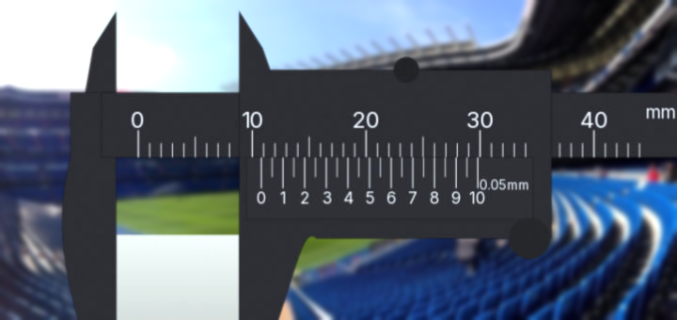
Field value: 10.8 mm
